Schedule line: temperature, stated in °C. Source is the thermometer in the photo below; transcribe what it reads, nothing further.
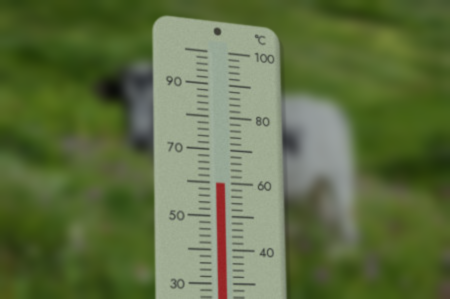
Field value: 60 °C
